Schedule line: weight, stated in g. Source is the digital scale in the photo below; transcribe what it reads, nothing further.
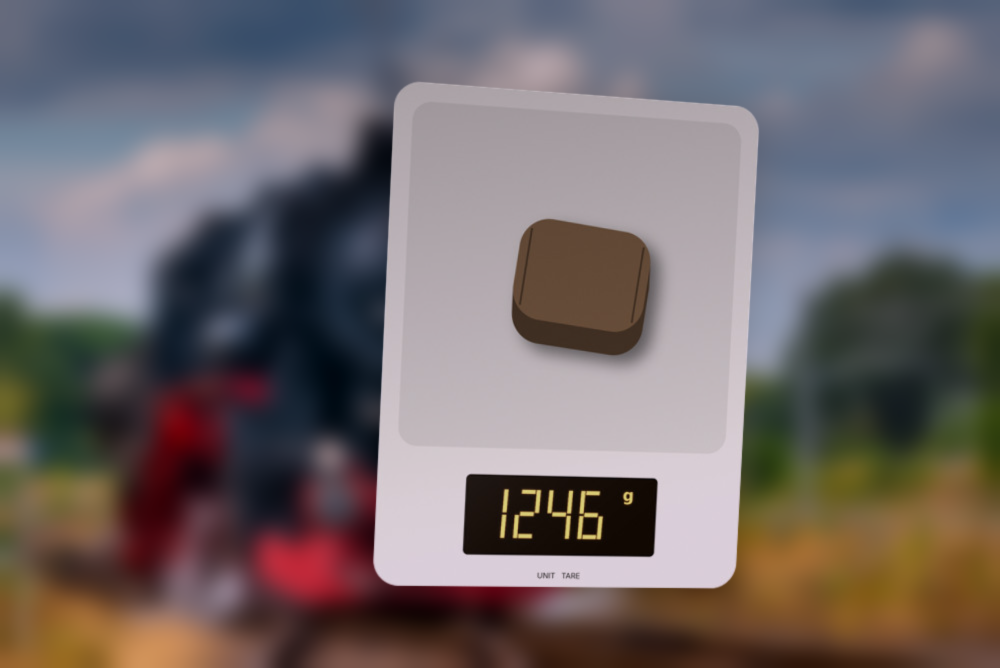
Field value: 1246 g
